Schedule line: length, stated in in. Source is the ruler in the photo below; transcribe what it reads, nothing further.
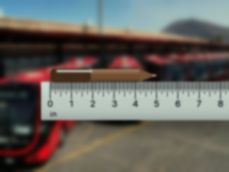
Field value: 5 in
